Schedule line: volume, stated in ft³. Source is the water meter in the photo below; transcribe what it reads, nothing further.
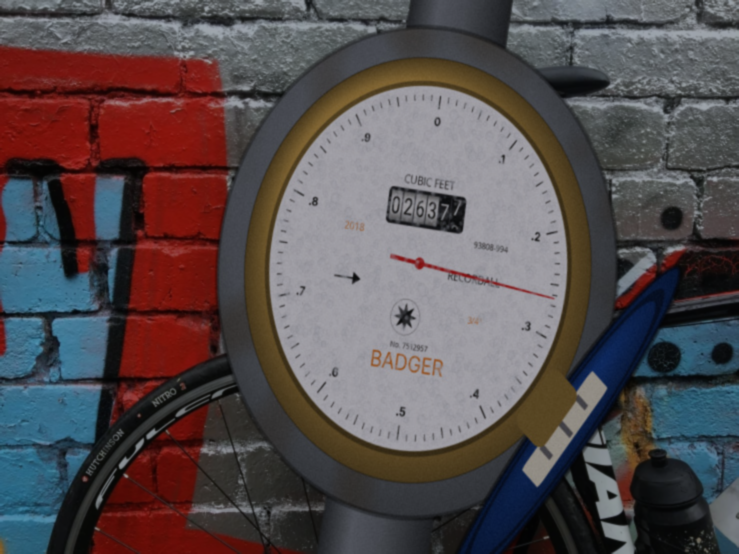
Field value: 26377.26 ft³
